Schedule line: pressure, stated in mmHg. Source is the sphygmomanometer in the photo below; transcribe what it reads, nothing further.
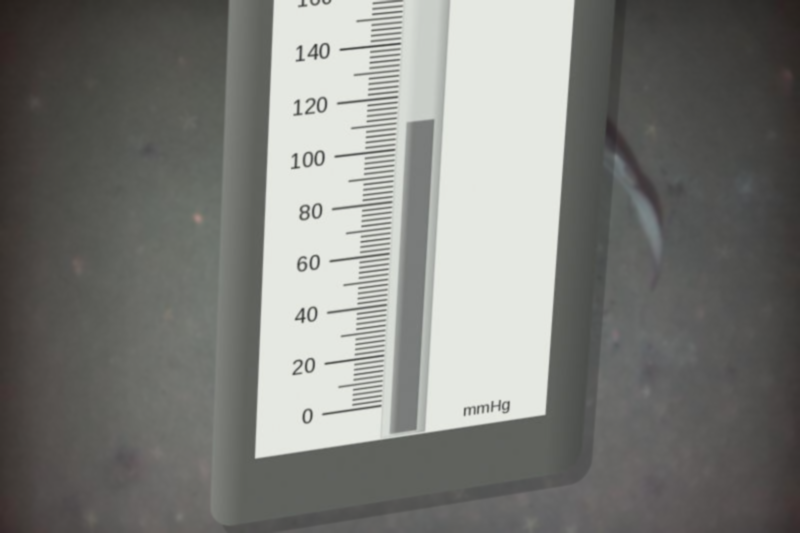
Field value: 110 mmHg
